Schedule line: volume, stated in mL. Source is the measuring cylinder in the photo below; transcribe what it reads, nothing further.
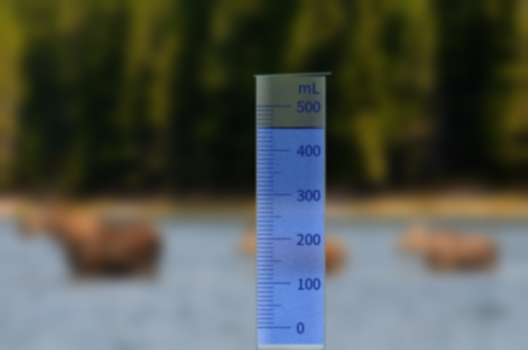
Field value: 450 mL
